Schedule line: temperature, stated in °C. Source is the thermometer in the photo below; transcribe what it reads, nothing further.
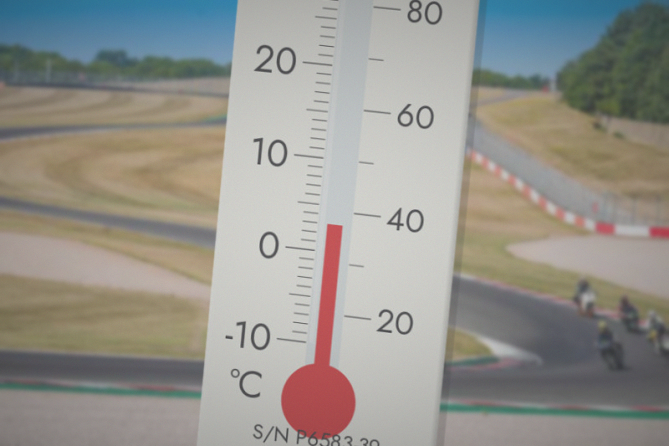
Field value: 3 °C
